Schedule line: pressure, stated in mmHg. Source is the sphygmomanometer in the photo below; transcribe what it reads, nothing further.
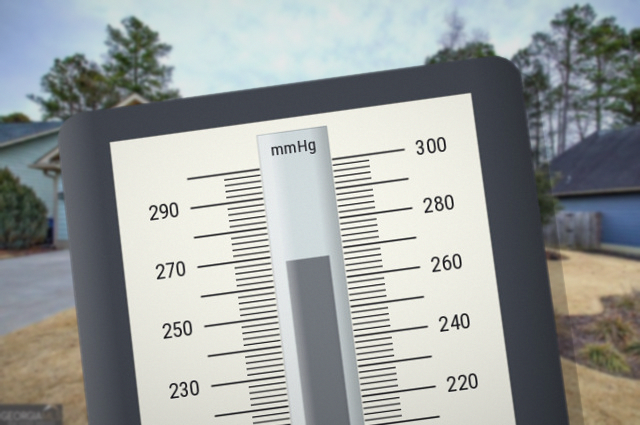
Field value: 268 mmHg
